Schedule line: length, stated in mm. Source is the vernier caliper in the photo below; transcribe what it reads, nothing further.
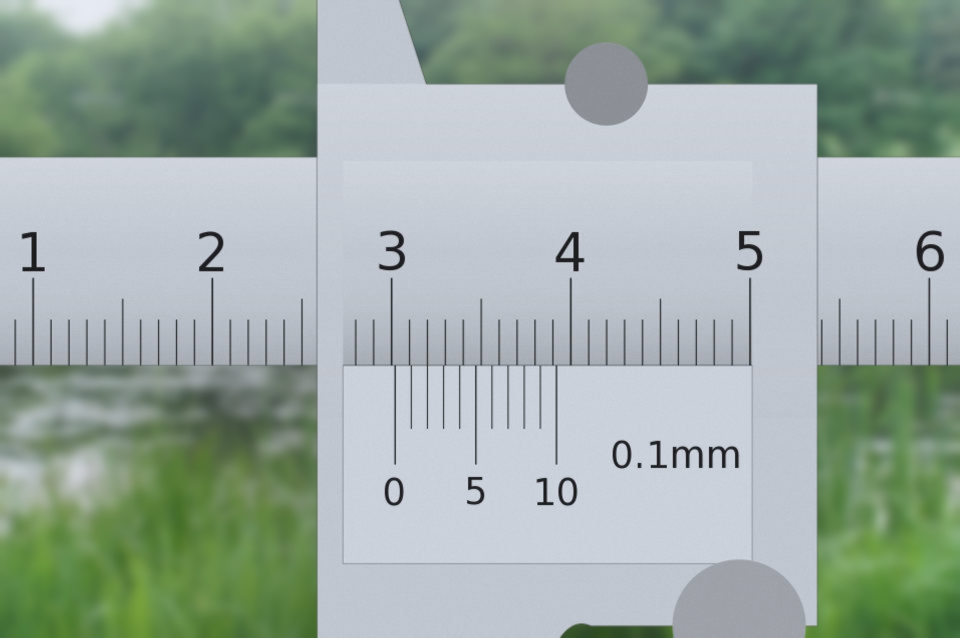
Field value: 30.2 mm
